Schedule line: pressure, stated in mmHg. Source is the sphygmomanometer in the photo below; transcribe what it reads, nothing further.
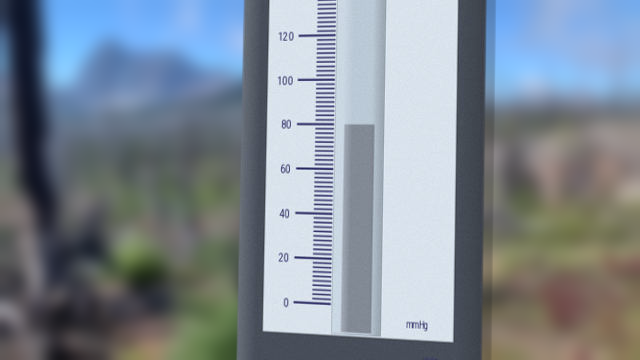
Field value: 80 mmHg
